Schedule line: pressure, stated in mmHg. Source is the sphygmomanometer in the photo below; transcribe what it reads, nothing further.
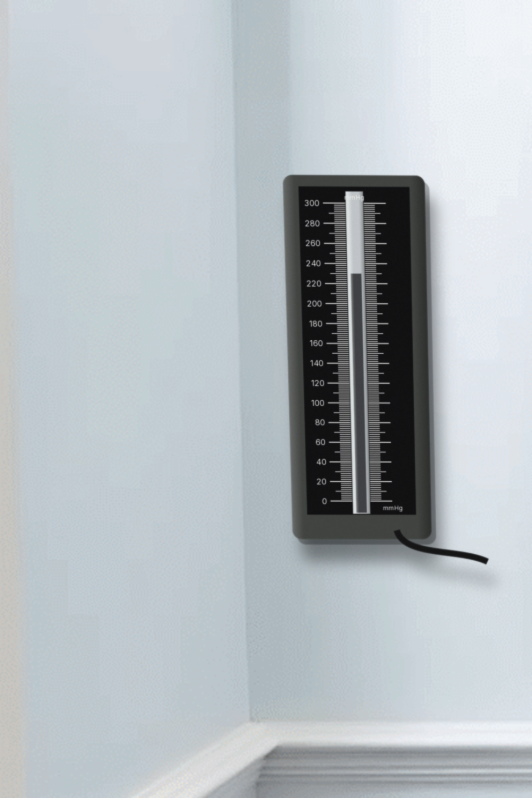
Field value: 230 mmHg
